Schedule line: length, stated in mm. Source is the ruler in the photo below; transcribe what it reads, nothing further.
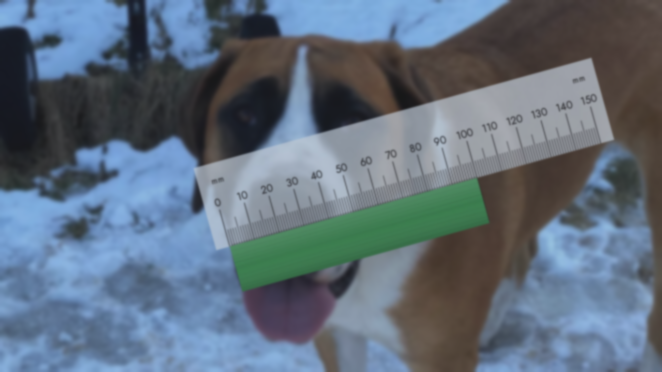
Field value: 100 mm
